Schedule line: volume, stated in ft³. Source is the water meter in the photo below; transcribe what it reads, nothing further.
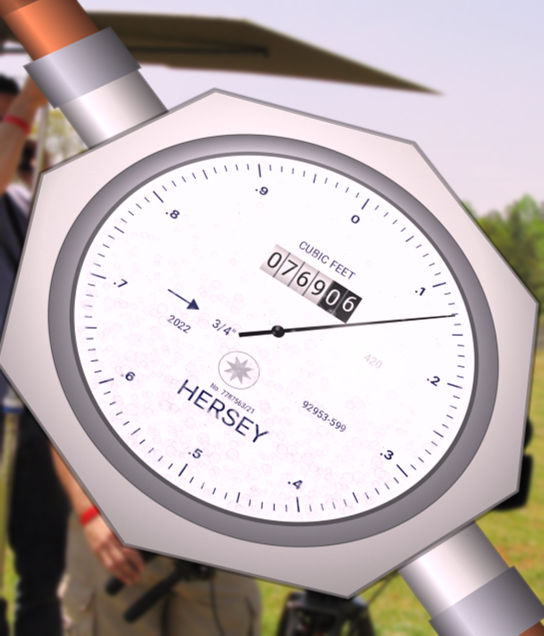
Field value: 76906.13 ft³
